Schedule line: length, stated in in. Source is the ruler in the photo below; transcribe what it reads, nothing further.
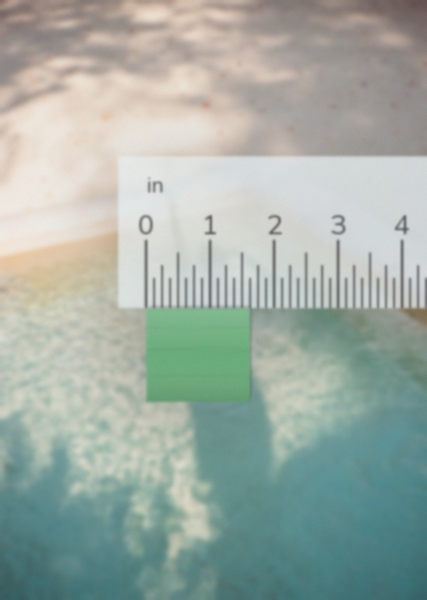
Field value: 1.625 in
